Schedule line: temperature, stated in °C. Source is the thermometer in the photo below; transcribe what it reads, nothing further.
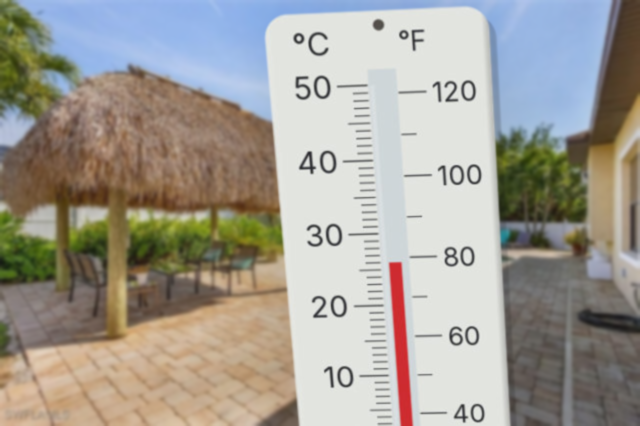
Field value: 26 °C
